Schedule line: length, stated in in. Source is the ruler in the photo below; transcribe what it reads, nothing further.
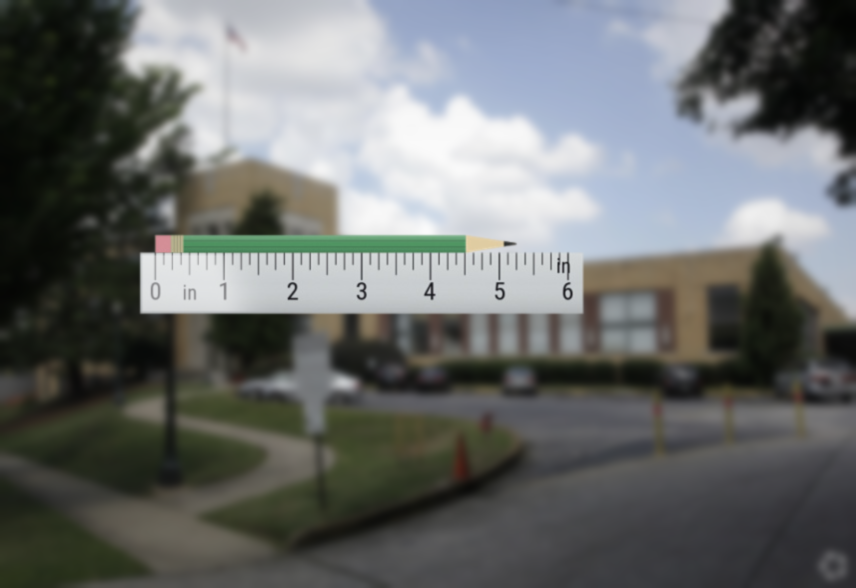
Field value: 5.25 in
